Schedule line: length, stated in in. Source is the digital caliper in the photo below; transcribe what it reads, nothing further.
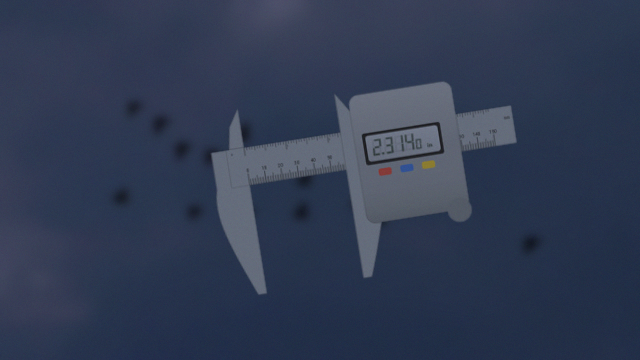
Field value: 2.3140 in
